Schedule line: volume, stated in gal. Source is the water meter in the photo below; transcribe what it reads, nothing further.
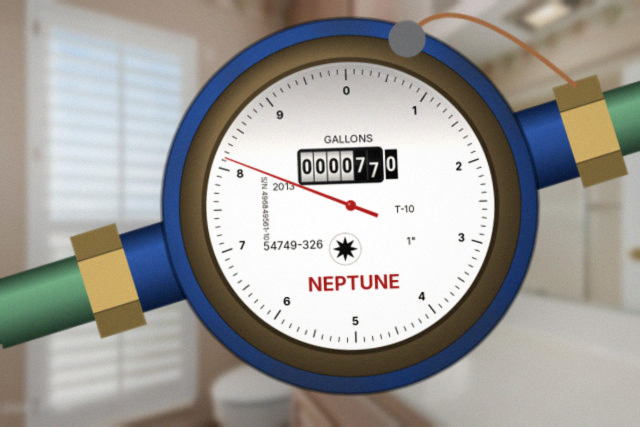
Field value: 768.1 gal
